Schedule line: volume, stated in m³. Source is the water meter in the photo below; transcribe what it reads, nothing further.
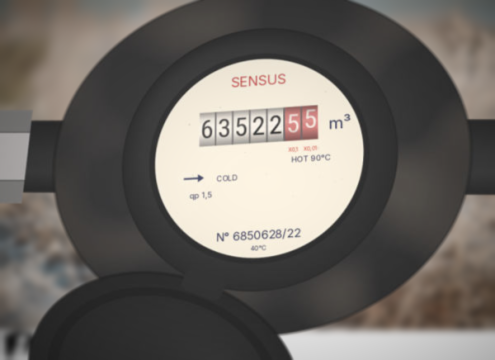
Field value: 63522.55 m³
